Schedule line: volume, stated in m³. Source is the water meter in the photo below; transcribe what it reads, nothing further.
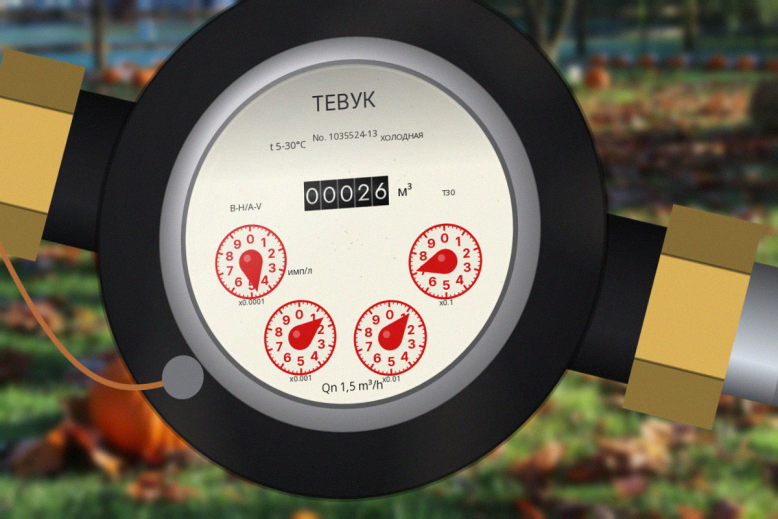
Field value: 26.7114 m³
